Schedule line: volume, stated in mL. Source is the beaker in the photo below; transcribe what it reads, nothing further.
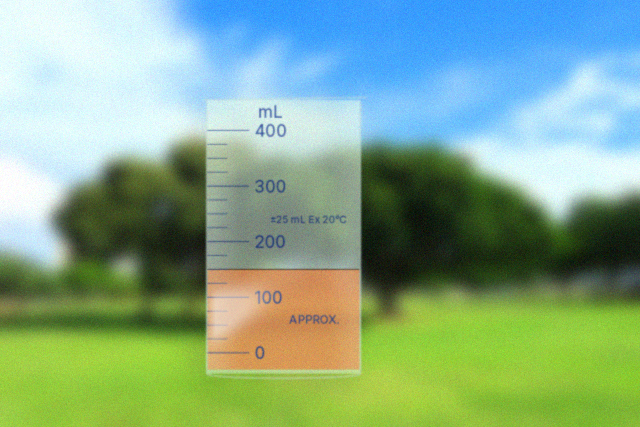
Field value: 150 mL
